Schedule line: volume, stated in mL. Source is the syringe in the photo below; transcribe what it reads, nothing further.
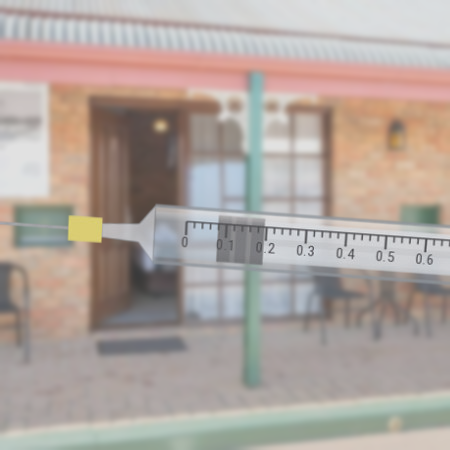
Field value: 0.08 mL
